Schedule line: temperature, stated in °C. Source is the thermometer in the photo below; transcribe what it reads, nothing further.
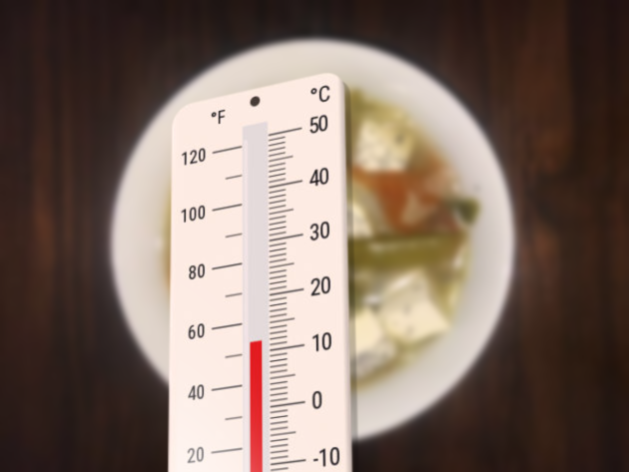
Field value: 12 °C
